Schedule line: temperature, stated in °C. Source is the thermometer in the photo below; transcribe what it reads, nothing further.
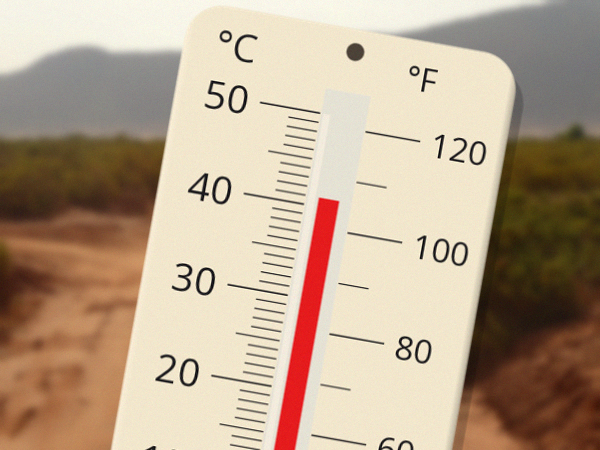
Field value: 41 °C
